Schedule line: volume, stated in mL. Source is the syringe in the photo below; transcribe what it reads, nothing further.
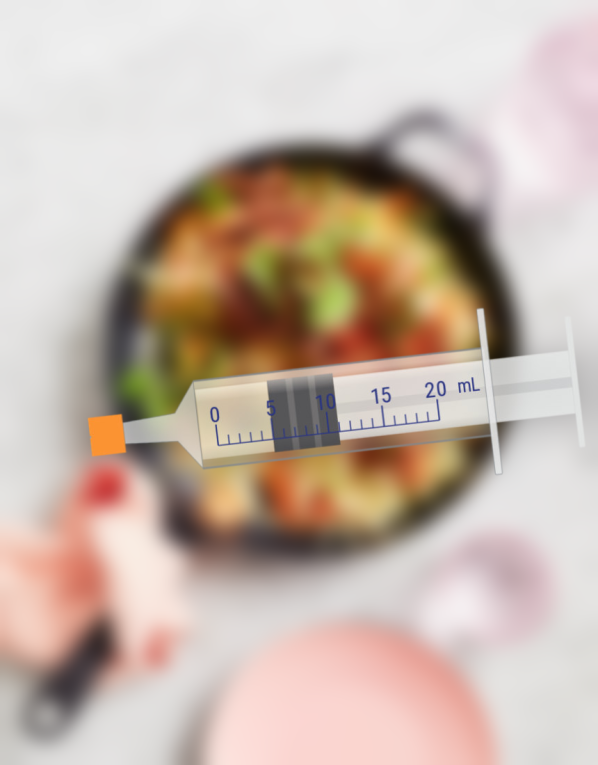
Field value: 5 mL
